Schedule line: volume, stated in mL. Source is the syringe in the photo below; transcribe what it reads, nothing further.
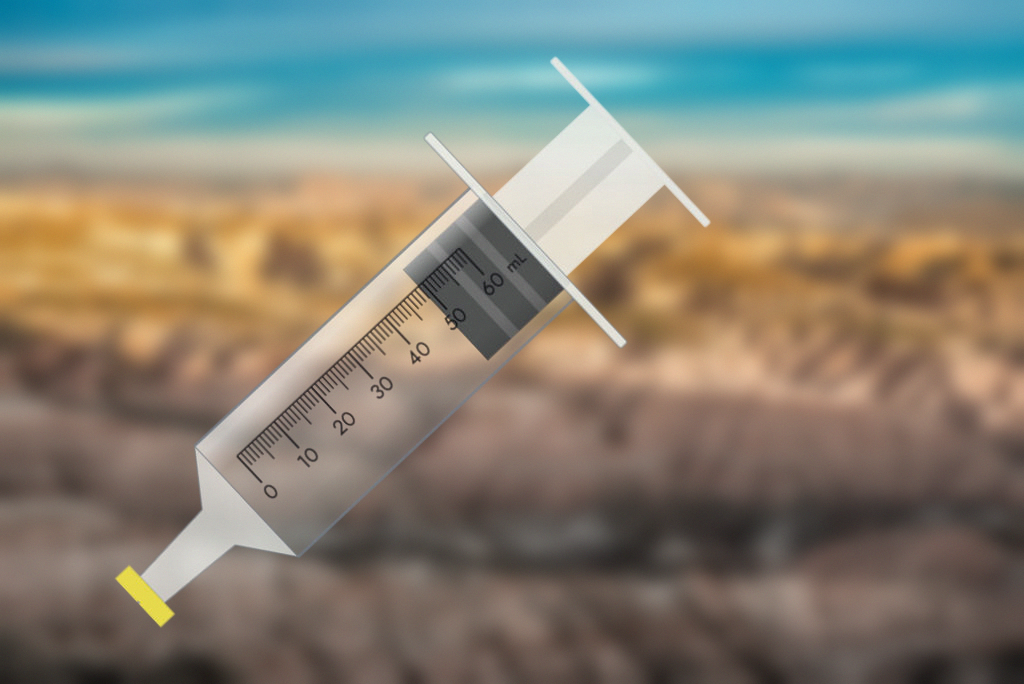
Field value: 49 mL
